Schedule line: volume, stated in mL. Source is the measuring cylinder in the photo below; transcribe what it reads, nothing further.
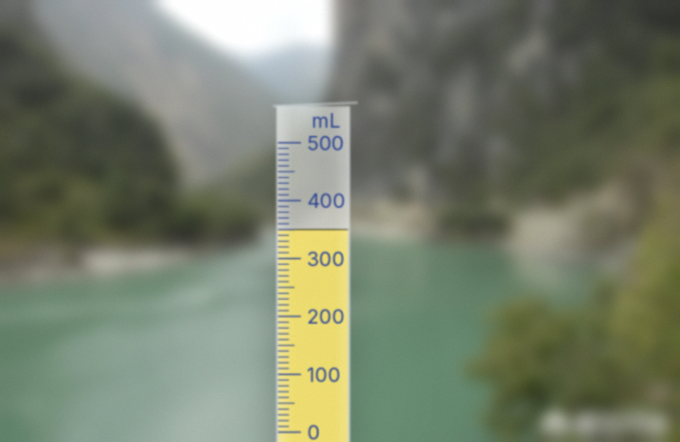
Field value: 350 mL
